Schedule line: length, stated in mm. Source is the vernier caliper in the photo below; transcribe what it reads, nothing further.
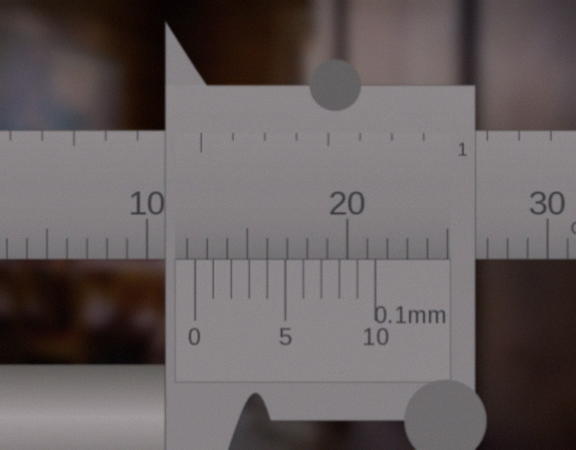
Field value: 12.4 mm
